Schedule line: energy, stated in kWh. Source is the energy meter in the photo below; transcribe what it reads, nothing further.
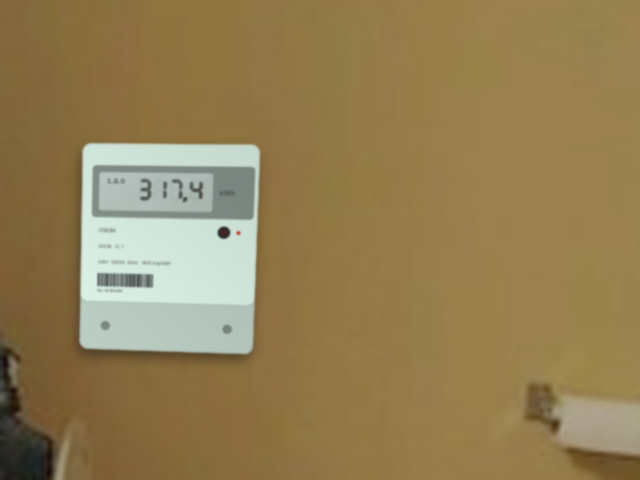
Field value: 317.4 kWh
